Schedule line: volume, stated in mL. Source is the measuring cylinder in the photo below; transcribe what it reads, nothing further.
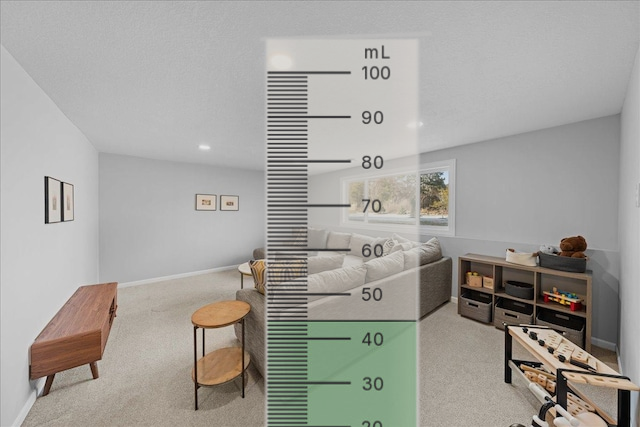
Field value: 44 mL
